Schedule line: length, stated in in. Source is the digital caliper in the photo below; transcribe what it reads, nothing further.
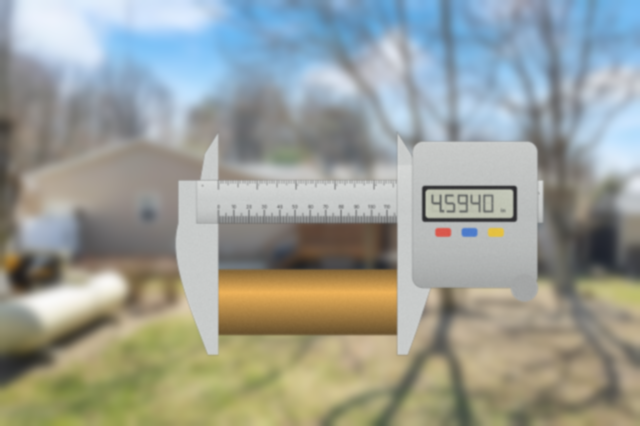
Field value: 4.5940 in
